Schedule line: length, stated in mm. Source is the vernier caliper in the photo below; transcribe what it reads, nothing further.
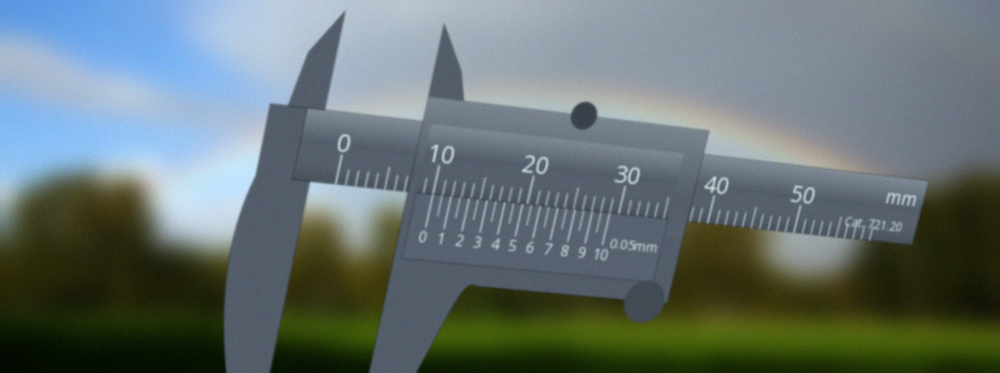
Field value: 10.0 mm
